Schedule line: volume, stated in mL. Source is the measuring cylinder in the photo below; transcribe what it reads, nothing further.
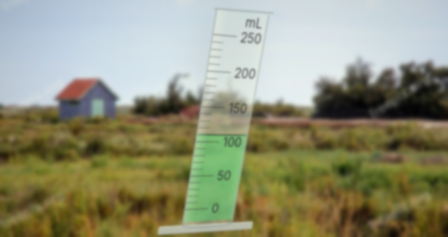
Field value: 110 mL
